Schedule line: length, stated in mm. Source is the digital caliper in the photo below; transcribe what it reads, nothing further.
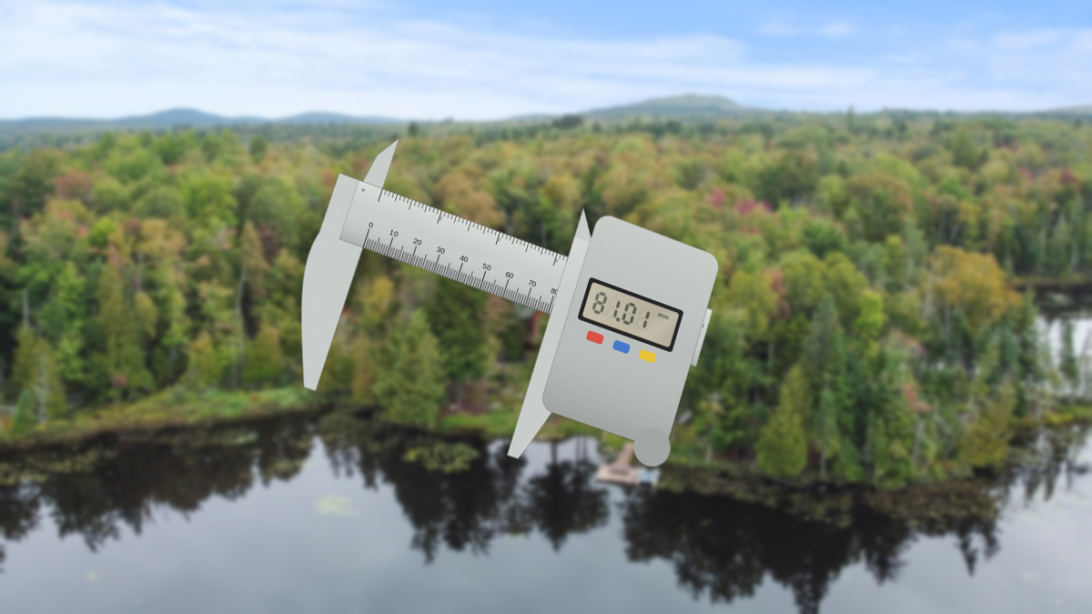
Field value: 81.01 mm
